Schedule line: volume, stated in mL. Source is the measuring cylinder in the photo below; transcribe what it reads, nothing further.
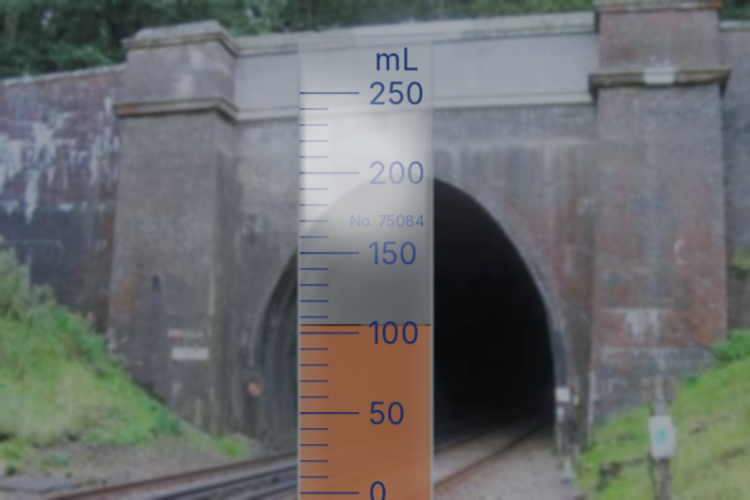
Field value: 105 mL
